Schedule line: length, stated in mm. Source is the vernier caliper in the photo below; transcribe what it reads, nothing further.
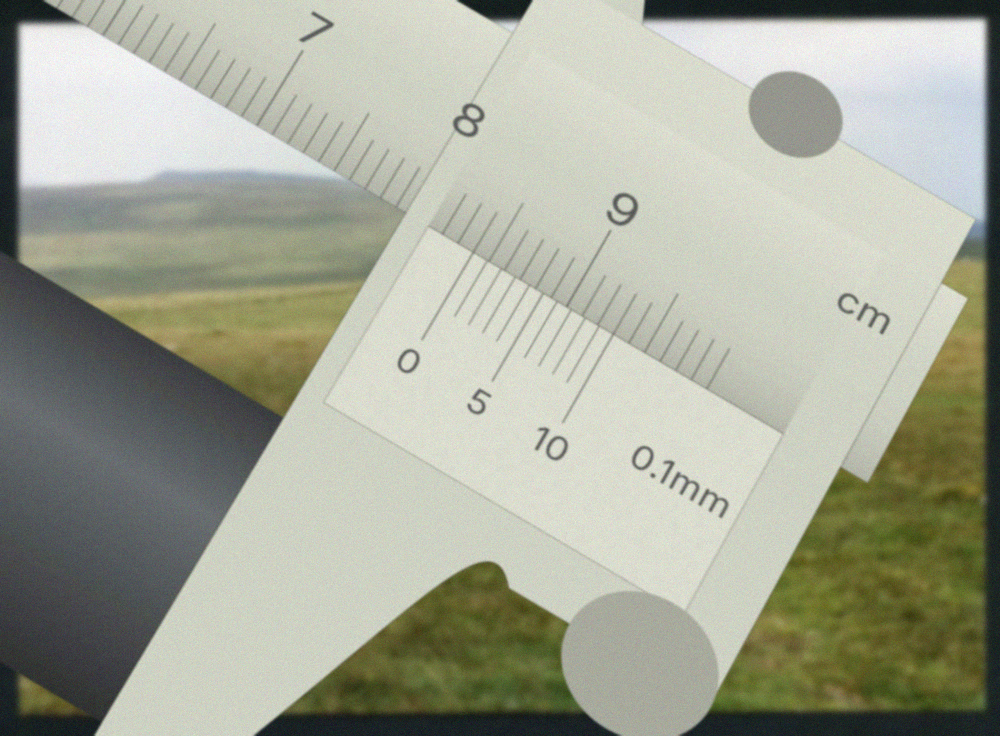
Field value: 84.0 mm
